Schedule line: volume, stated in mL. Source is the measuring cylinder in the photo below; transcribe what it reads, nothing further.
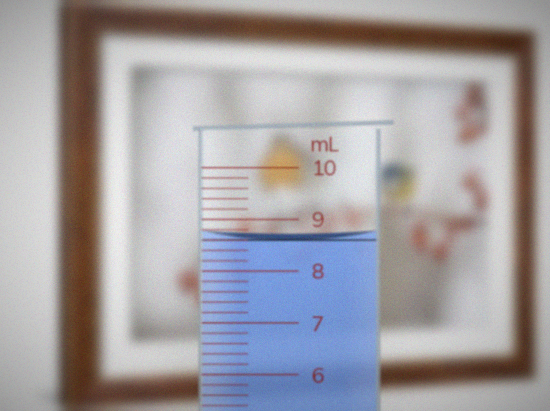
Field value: 8.6 mL
